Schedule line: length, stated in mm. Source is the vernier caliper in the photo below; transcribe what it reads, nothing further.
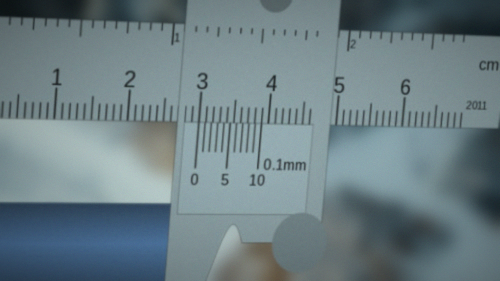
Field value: 30.0 mm
